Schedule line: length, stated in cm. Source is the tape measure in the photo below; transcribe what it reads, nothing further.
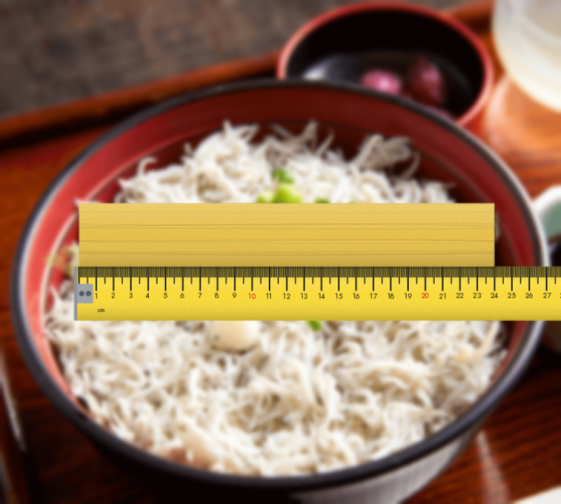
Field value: 24 cm
